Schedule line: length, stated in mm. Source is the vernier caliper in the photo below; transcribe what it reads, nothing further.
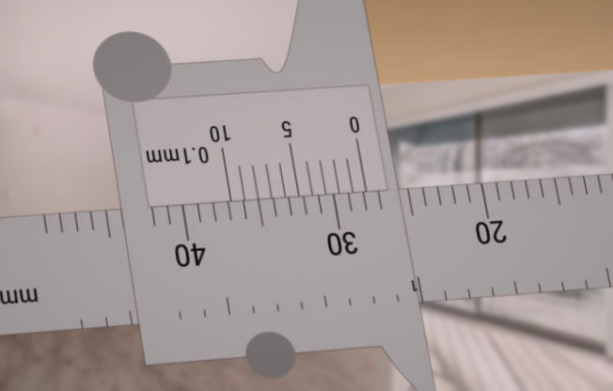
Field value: 27.8 mm
